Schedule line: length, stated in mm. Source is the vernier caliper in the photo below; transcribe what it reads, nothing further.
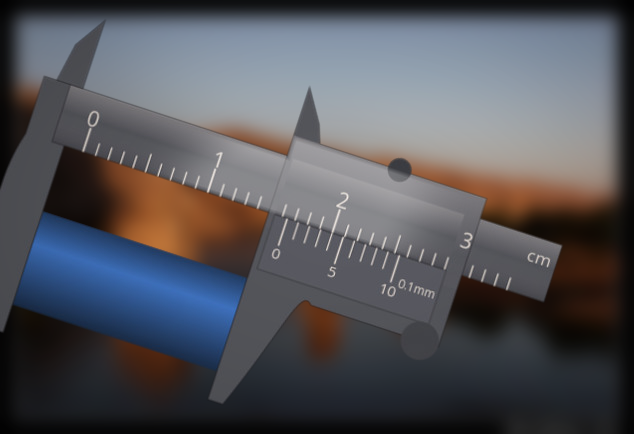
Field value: 16.4 mm
